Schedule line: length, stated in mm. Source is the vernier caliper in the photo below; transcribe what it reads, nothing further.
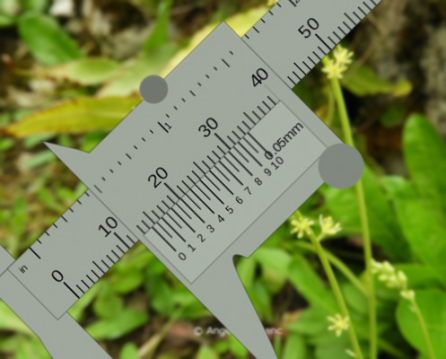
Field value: 14.4 mm
